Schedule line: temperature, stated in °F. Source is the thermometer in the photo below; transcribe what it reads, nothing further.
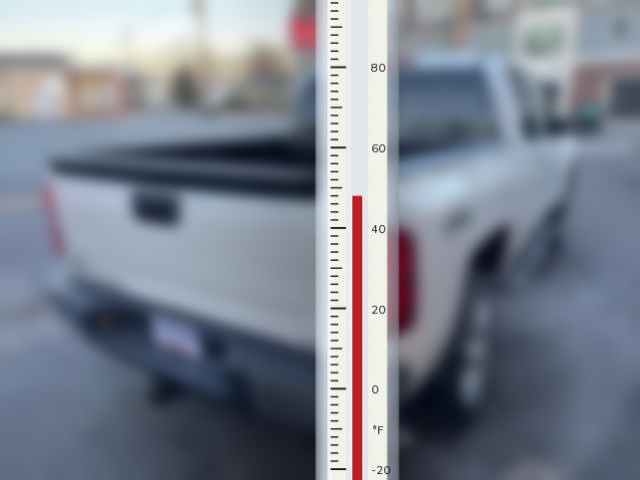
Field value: 48 °F
